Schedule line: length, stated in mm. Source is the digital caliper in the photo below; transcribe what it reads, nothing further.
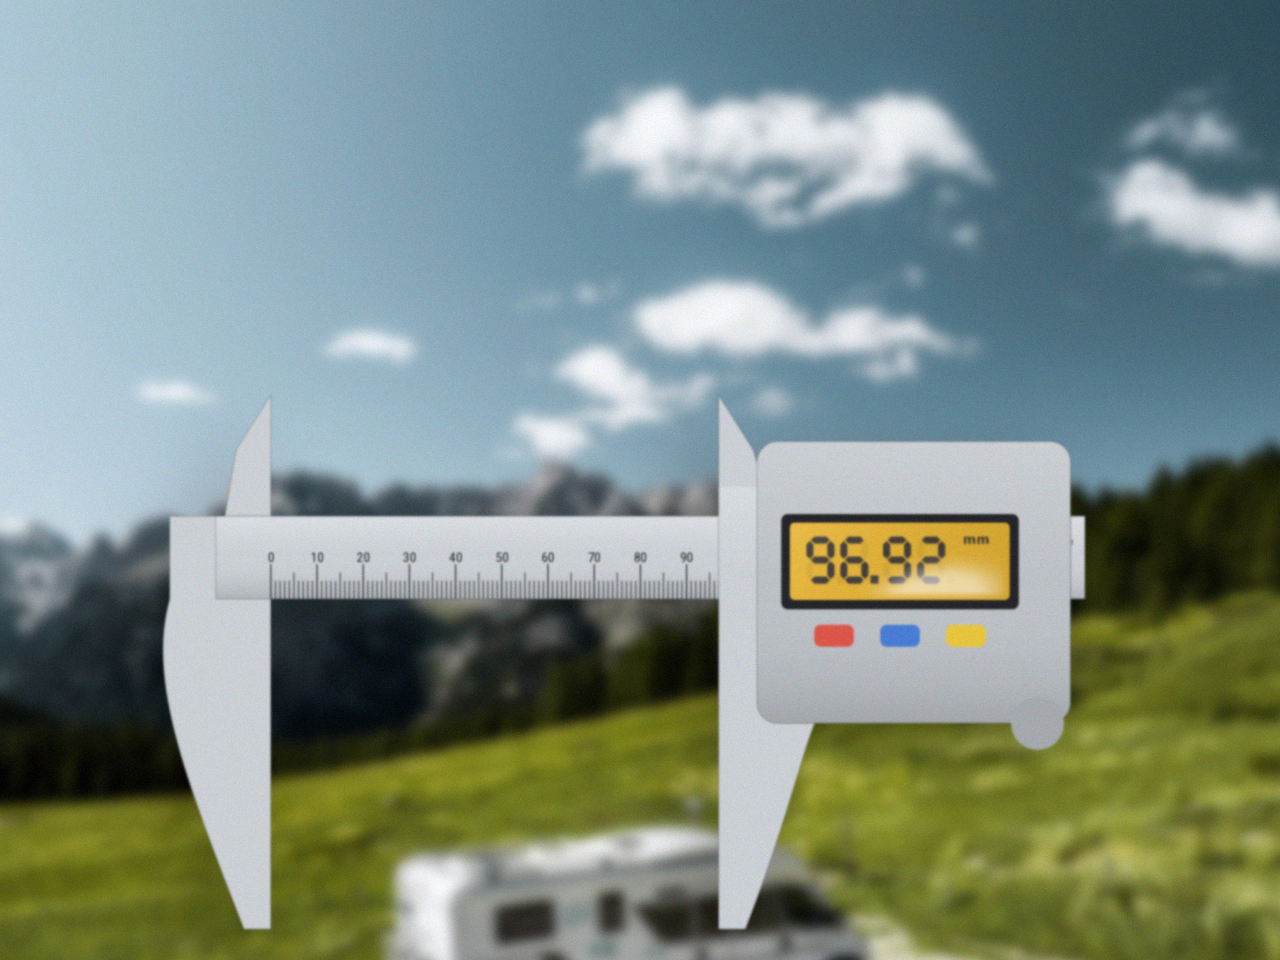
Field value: 96.92 mm
